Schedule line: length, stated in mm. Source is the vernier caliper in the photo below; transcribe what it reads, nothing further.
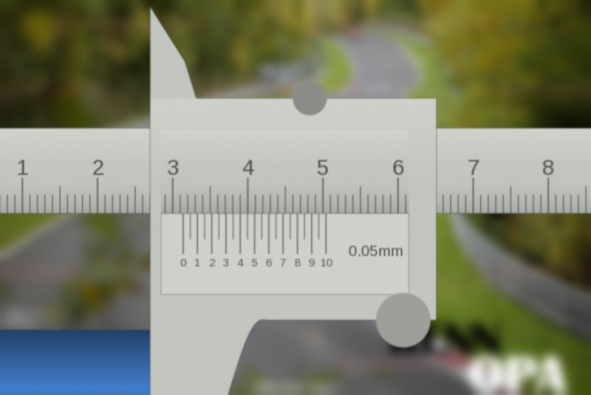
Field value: 31.4 mm
